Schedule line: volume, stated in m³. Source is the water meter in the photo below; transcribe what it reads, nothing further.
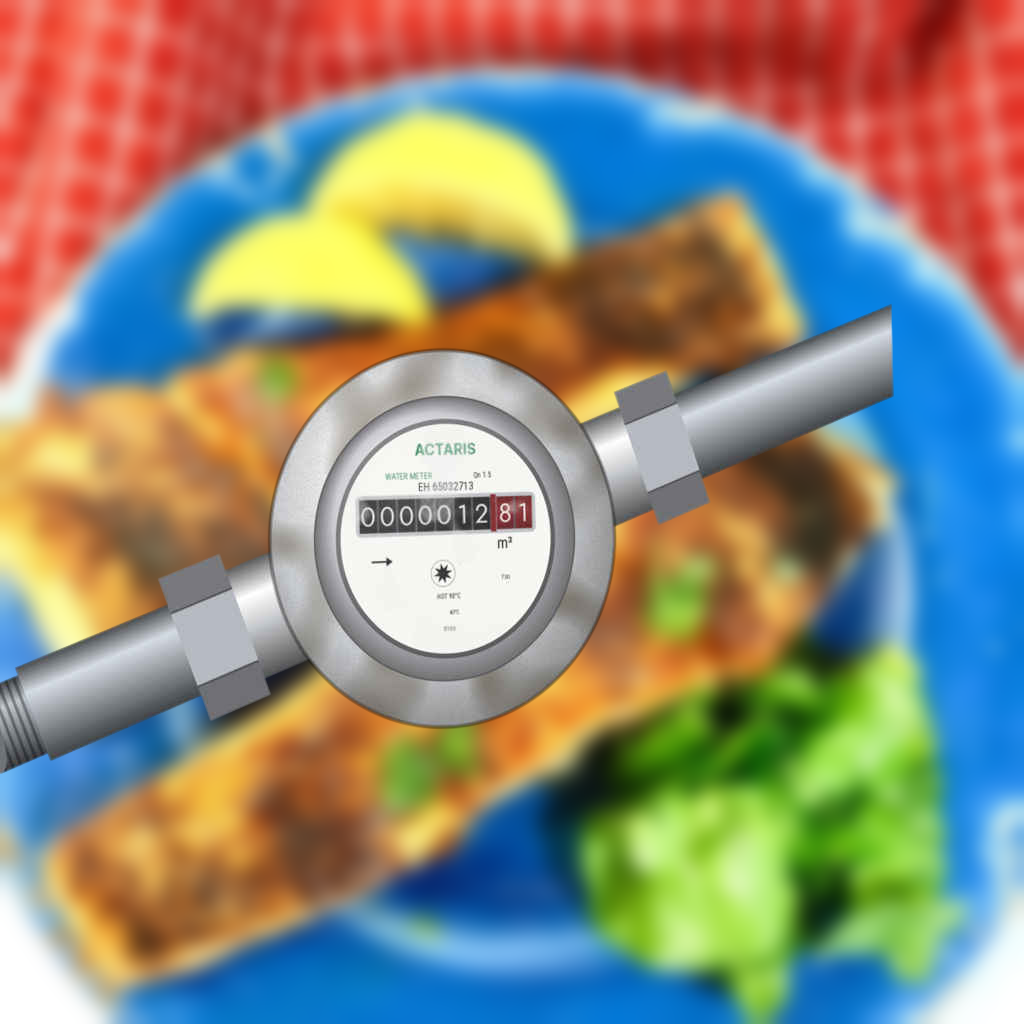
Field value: 12.81 m³
